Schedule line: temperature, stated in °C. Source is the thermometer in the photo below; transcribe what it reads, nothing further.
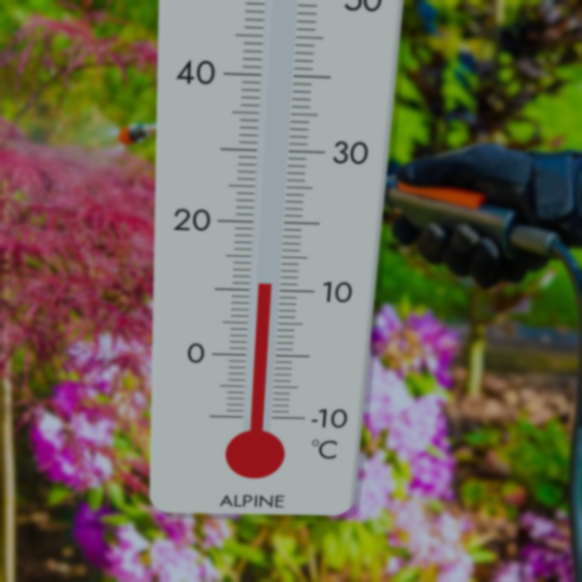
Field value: 11 °C
